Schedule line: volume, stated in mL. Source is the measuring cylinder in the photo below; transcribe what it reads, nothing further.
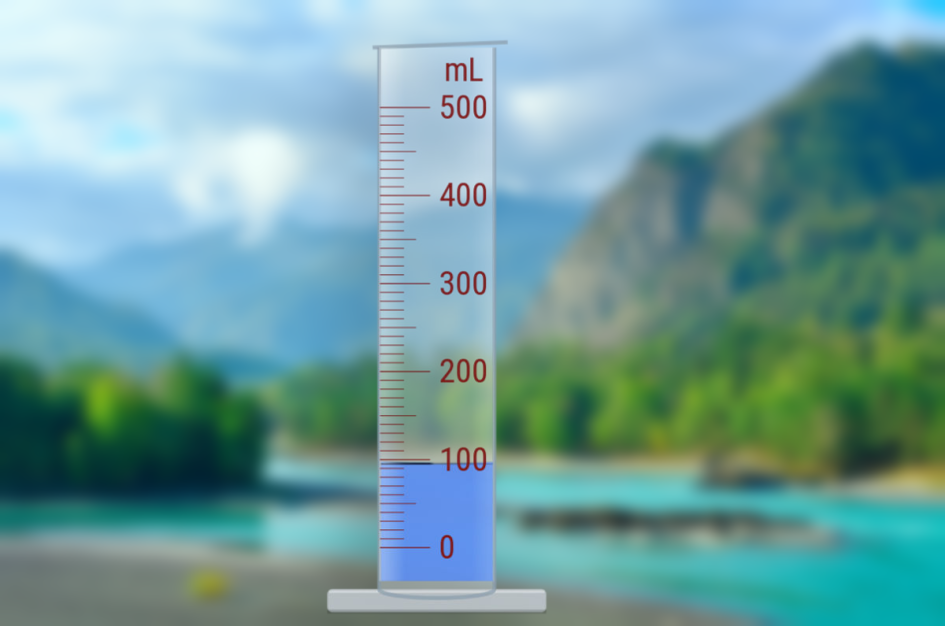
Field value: 95 mL
